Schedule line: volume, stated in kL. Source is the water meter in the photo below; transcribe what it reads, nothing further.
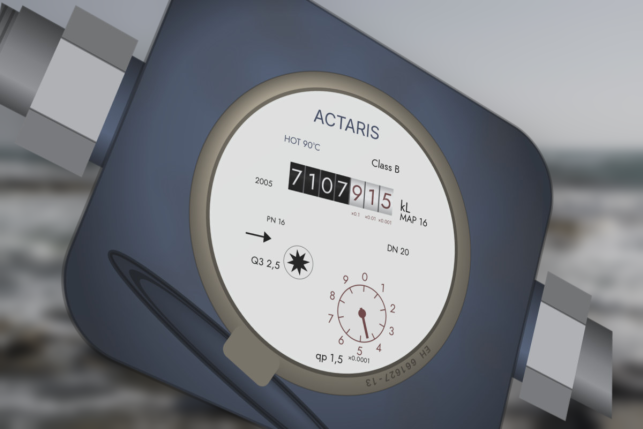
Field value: 7107.9154 kL
